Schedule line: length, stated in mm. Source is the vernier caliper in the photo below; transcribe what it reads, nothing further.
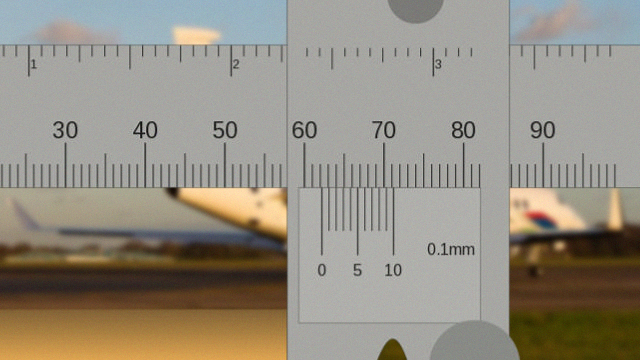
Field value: 62.2 mm
